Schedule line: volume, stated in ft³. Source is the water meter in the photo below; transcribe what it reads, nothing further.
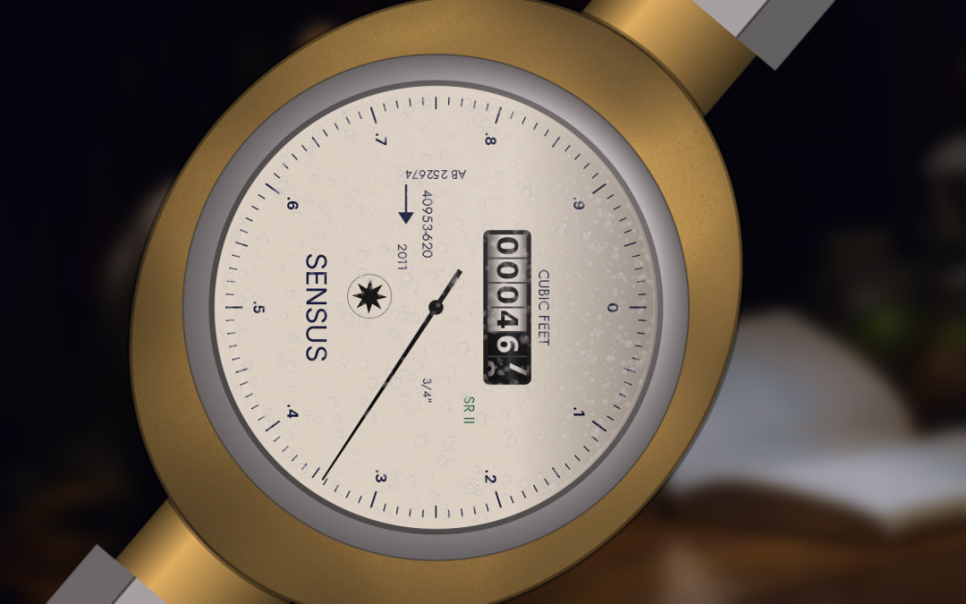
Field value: 467.34 ft³
